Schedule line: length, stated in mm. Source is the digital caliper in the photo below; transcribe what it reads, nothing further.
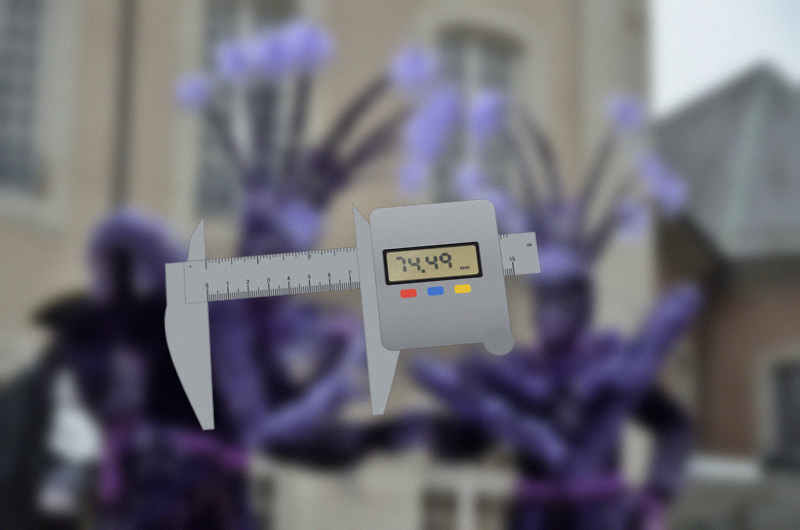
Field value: 74.49 mm
